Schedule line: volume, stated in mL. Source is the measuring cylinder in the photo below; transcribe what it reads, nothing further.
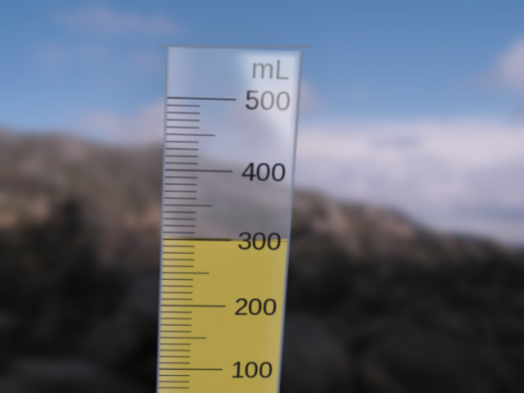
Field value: 300 mL
